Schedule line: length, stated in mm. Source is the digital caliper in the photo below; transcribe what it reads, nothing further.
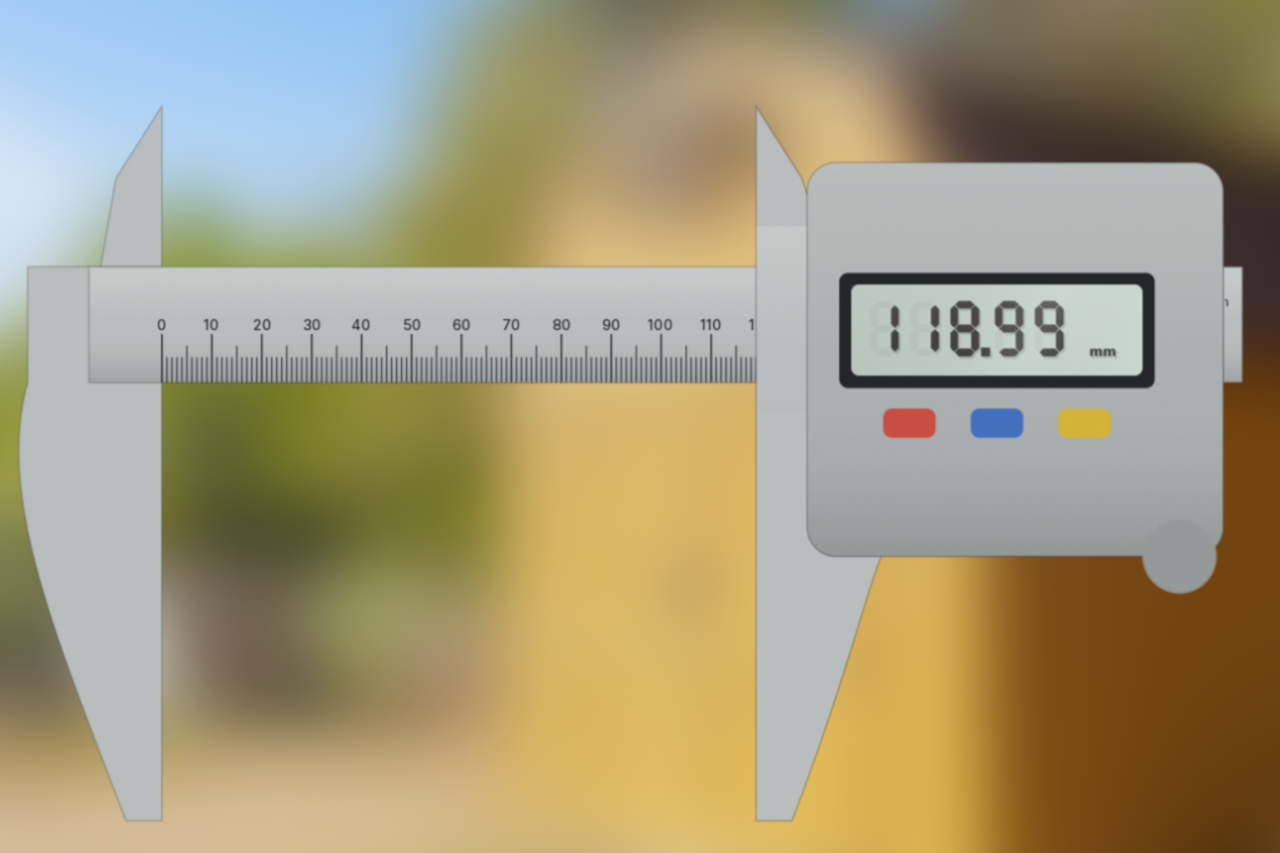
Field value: 118.99 mm
